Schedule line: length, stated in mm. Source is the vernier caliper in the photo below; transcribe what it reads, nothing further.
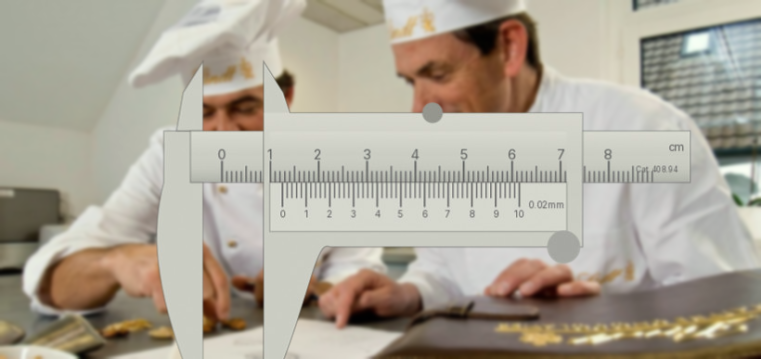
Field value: 12.5 mm
